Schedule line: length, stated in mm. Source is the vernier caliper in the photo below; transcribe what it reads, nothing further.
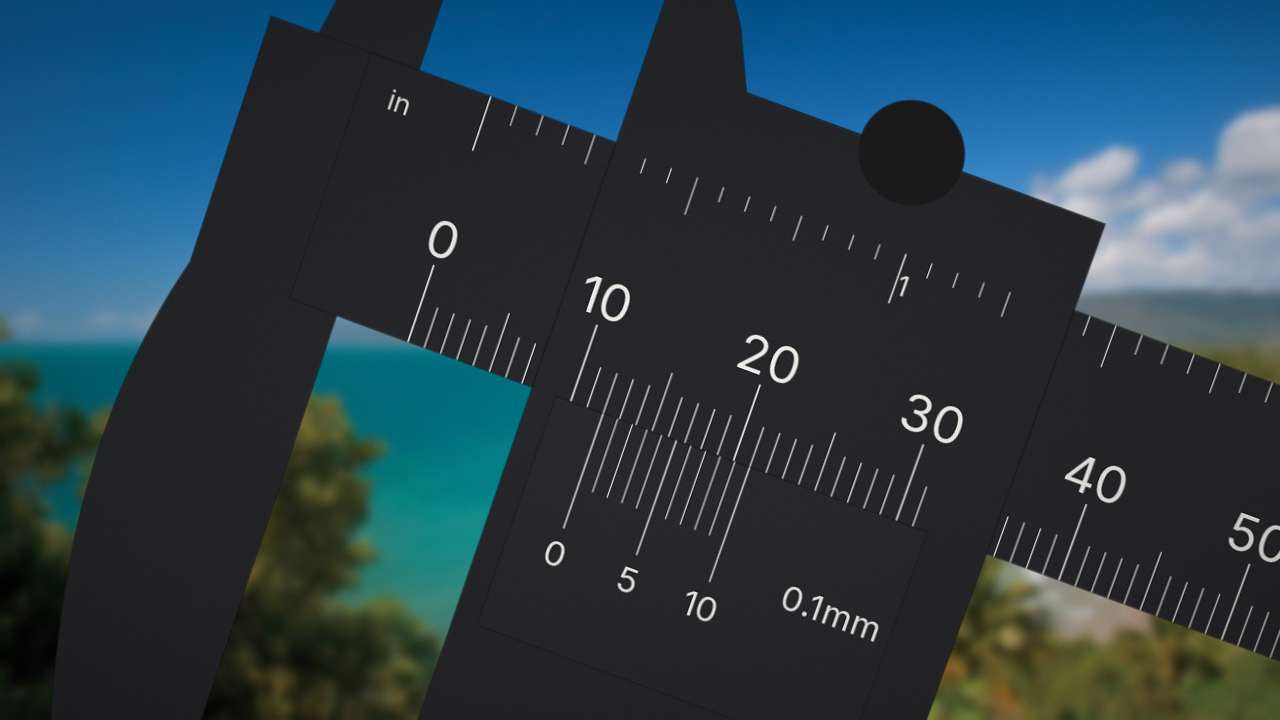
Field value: 12.0 mm
